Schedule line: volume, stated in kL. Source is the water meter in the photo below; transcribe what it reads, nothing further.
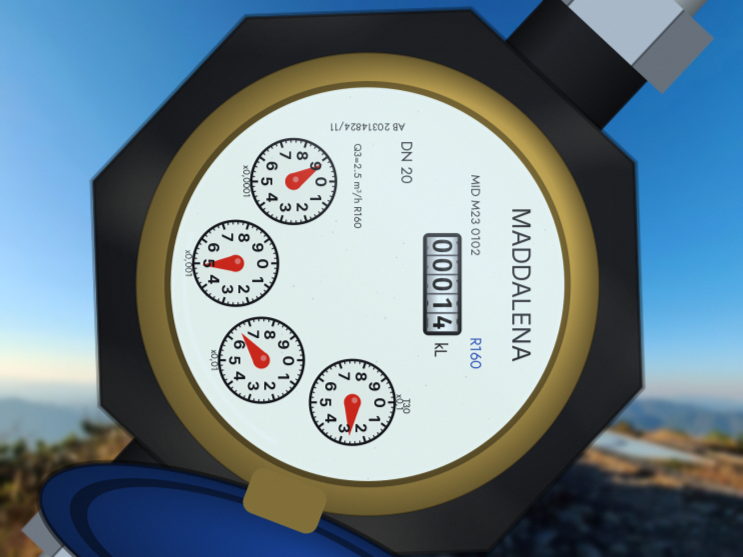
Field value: 14.2649 kL
